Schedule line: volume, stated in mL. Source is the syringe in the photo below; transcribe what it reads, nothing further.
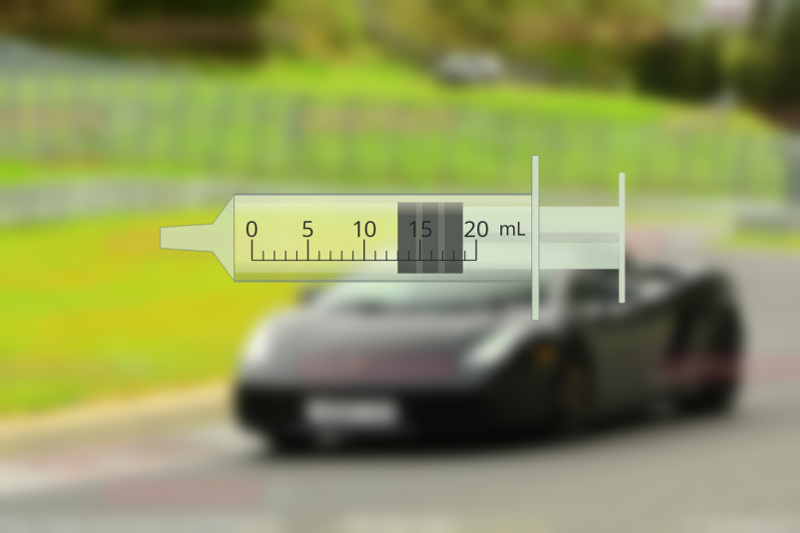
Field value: 13 mL
